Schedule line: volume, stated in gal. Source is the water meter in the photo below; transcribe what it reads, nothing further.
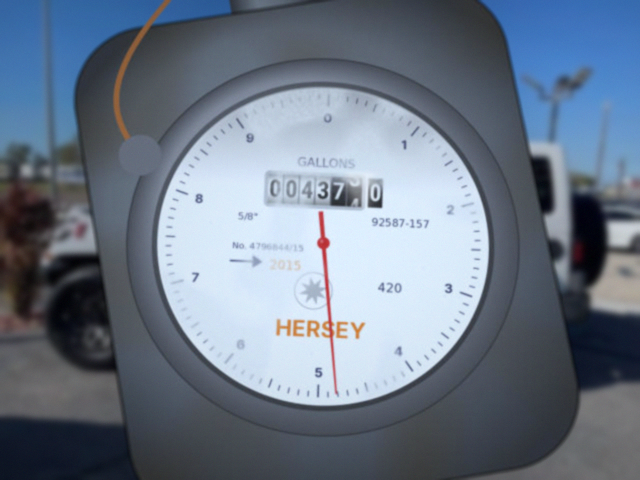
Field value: 43734.8 gal
